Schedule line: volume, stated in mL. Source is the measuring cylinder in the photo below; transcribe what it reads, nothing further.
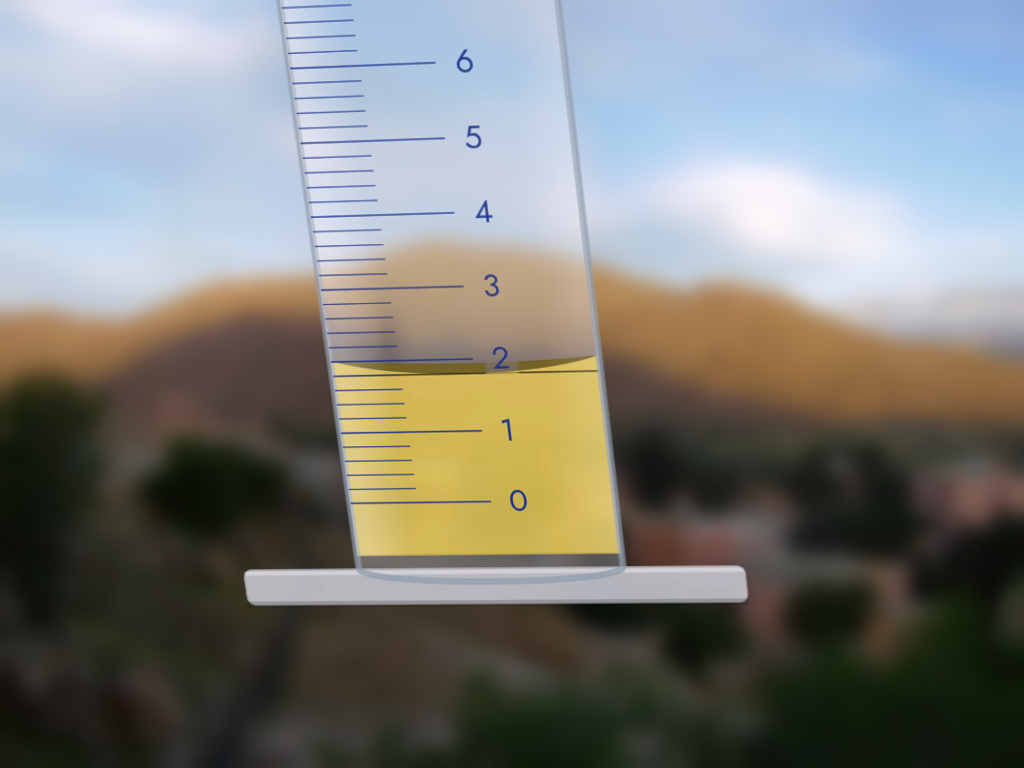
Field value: 1.8 mL
